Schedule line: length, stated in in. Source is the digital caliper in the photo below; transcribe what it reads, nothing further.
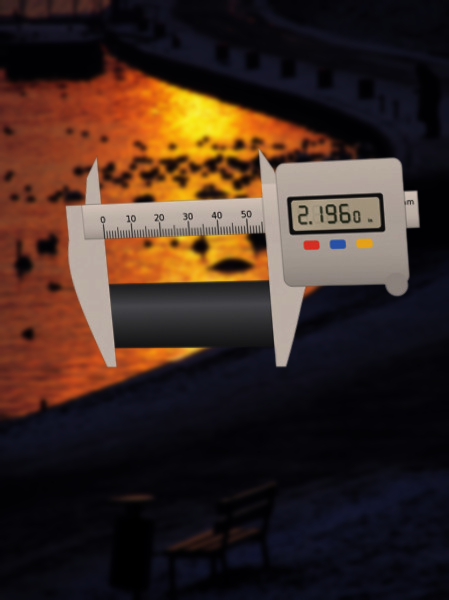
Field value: 2.1960 in
